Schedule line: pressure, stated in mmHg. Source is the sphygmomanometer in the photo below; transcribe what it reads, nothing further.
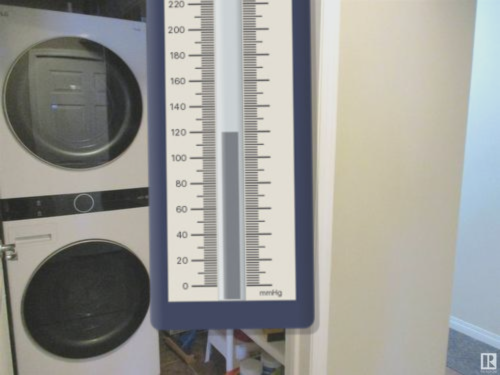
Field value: 120 mmHg
